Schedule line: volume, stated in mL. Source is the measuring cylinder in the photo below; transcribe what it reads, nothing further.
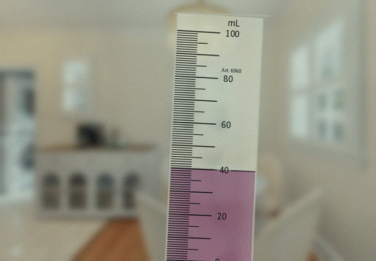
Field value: 40 mL
